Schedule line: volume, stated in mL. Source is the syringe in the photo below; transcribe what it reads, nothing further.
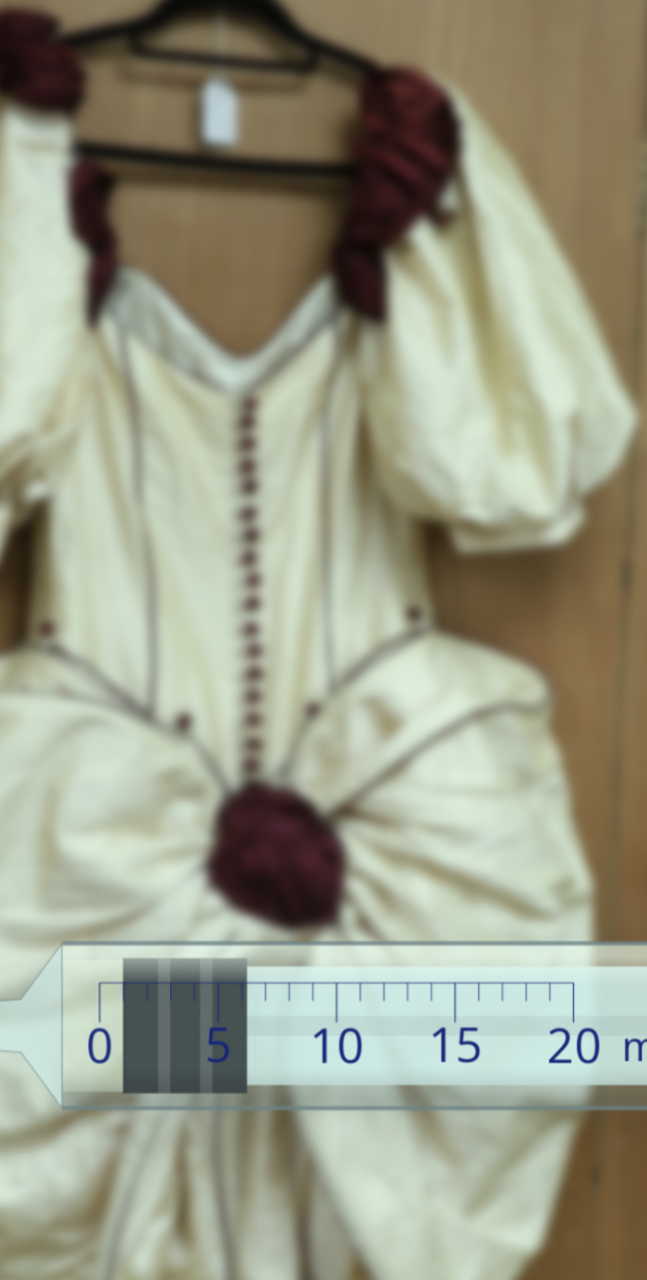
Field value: 1 mL
